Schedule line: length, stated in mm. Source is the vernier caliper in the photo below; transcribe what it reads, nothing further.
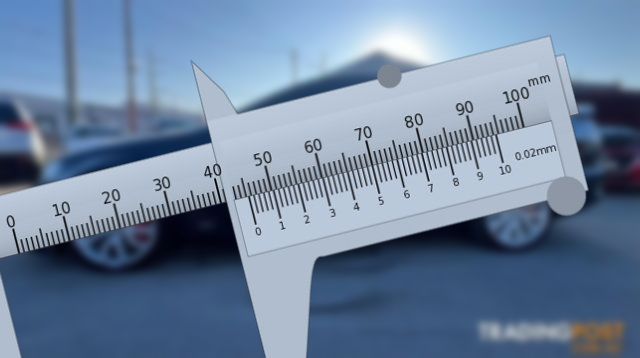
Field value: 45.5 mm
